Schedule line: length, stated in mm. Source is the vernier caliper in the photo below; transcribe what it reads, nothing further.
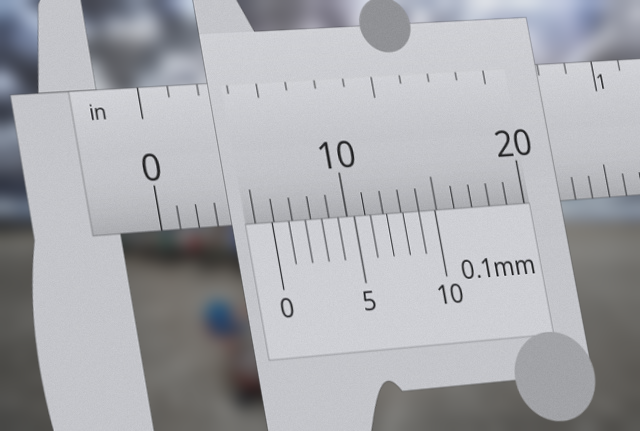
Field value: 5.9 mm
